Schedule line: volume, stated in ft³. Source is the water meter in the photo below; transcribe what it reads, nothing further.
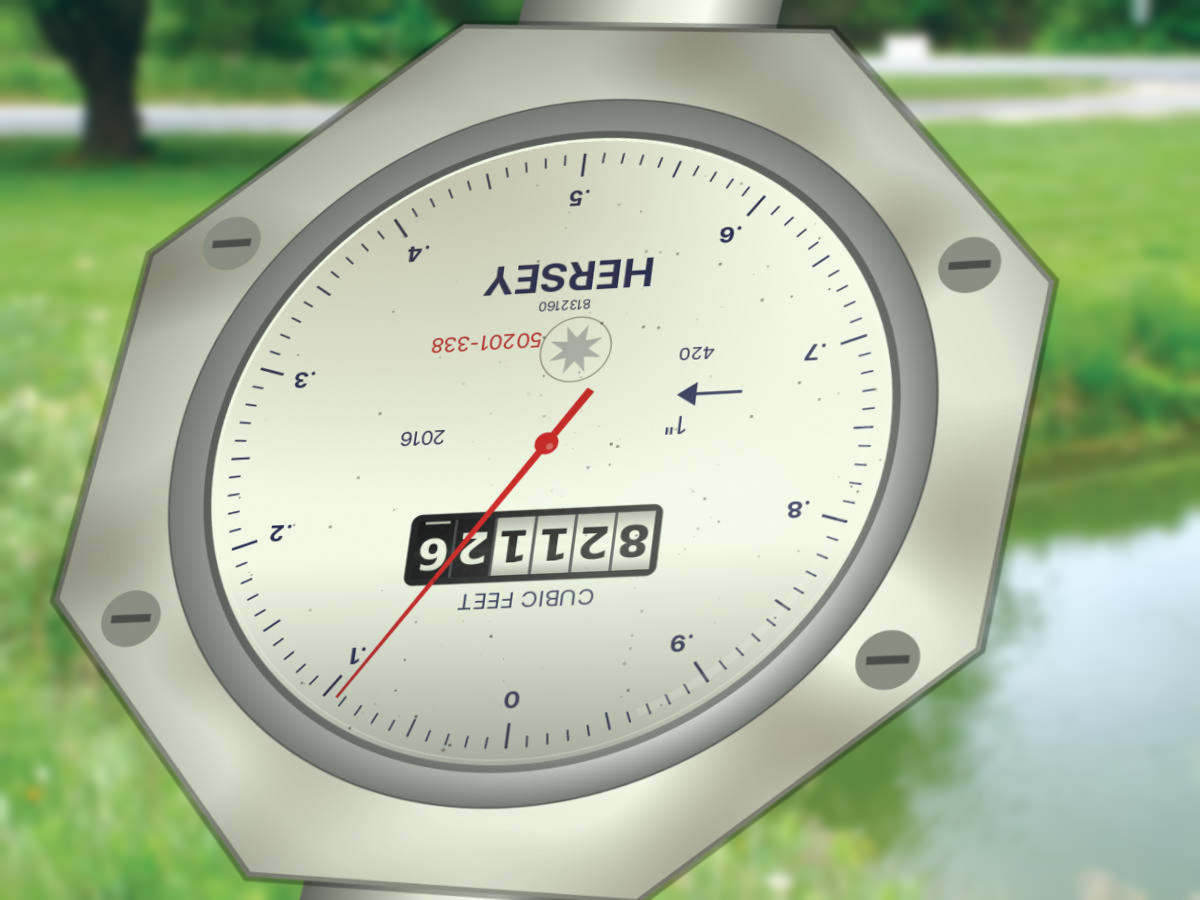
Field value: 821126.09 ft³
